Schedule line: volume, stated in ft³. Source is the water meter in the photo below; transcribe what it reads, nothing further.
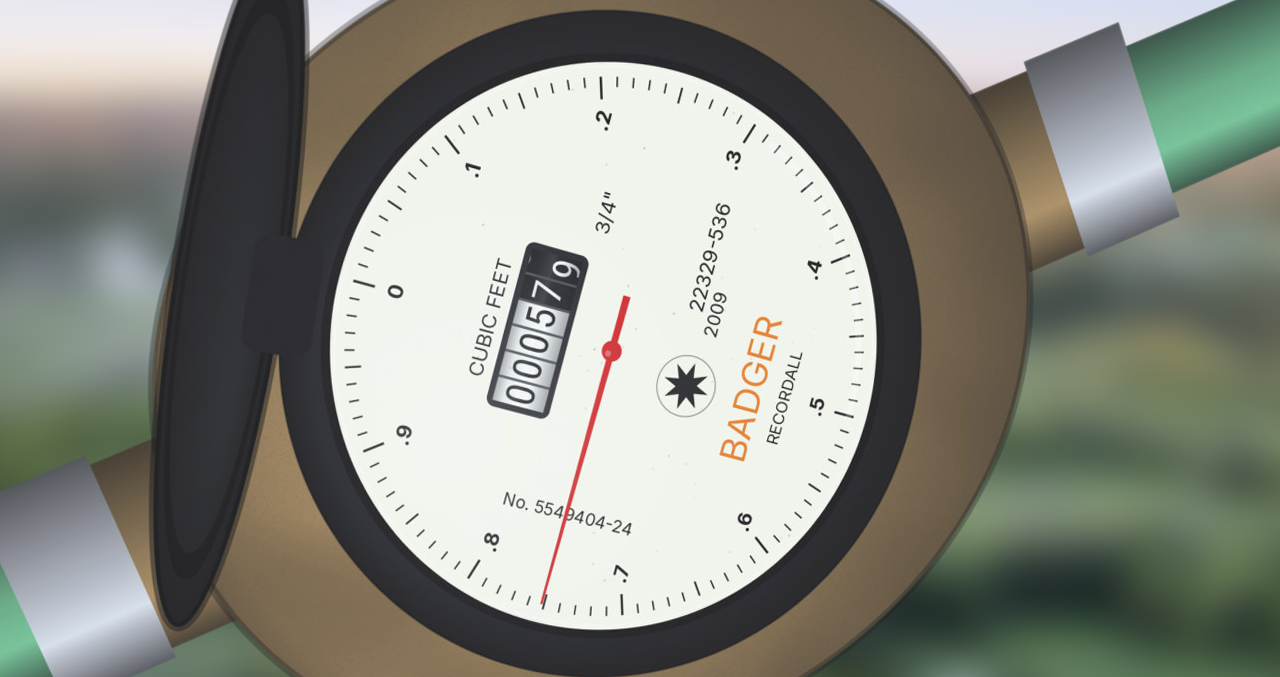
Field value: 578.75 ft³
